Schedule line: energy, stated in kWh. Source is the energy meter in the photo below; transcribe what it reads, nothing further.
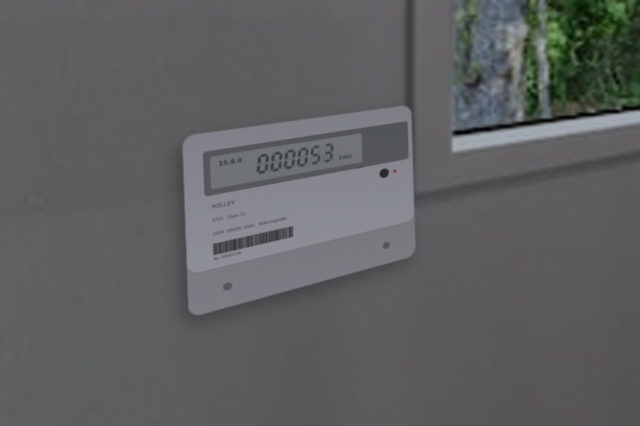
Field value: 53 kWh
